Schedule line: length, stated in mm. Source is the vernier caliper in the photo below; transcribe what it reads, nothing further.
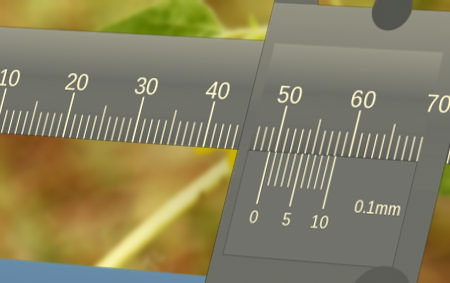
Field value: 49.2 mm
